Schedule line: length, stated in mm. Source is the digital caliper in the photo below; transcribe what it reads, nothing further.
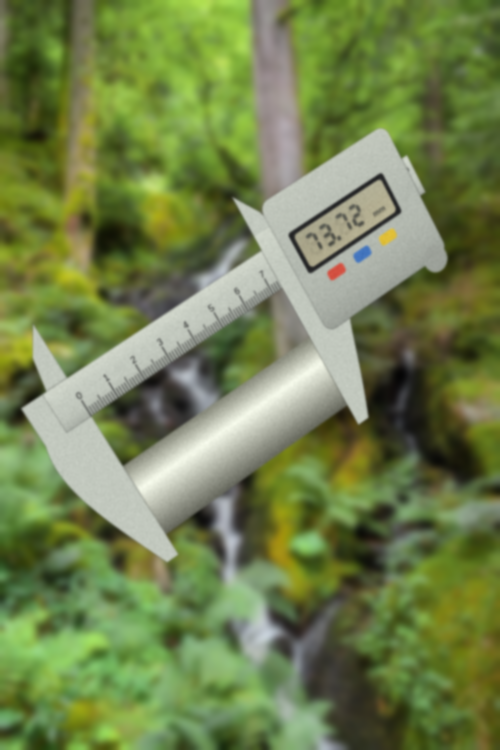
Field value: 73.72 mm
